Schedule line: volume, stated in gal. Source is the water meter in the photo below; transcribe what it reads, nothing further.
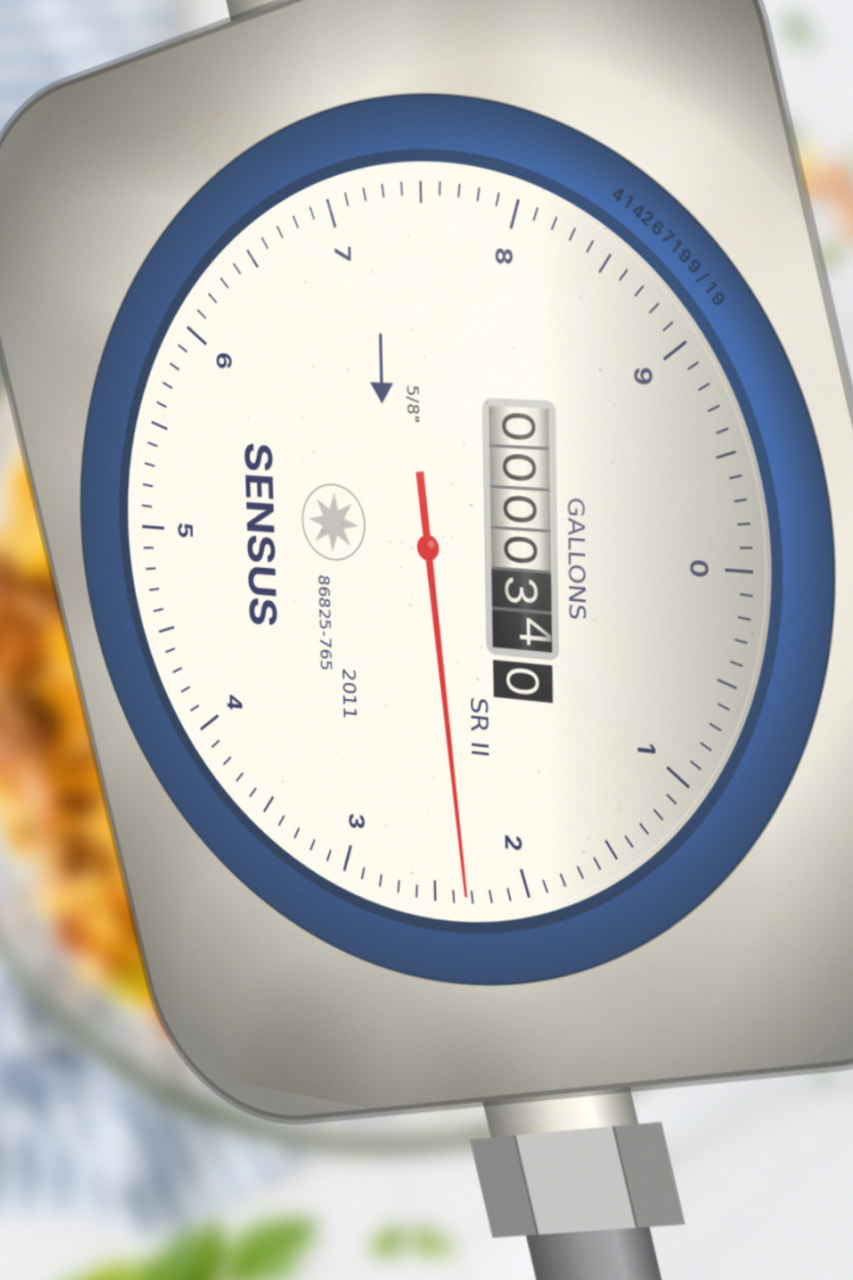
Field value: 342.3 gal
